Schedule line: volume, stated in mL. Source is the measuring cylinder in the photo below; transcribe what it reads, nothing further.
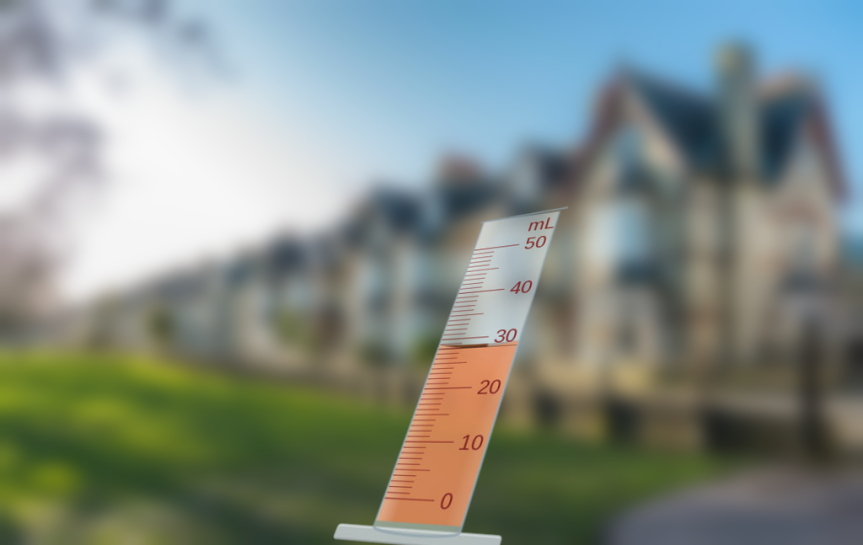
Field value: 28 mL
